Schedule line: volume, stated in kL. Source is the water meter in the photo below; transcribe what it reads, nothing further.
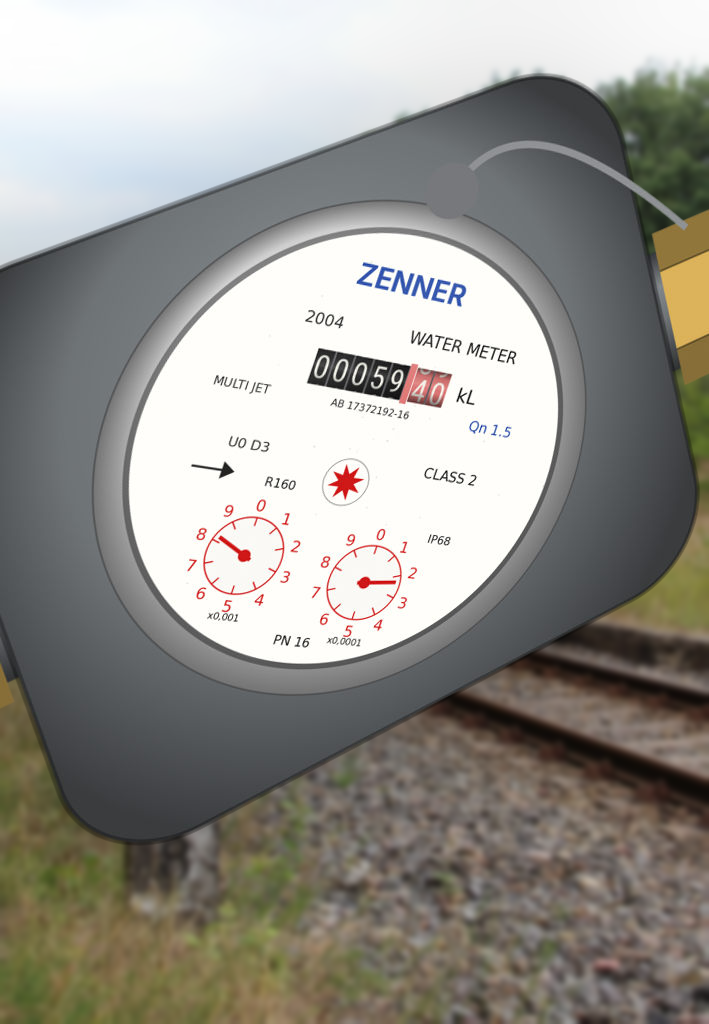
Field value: 59.3982 kL
